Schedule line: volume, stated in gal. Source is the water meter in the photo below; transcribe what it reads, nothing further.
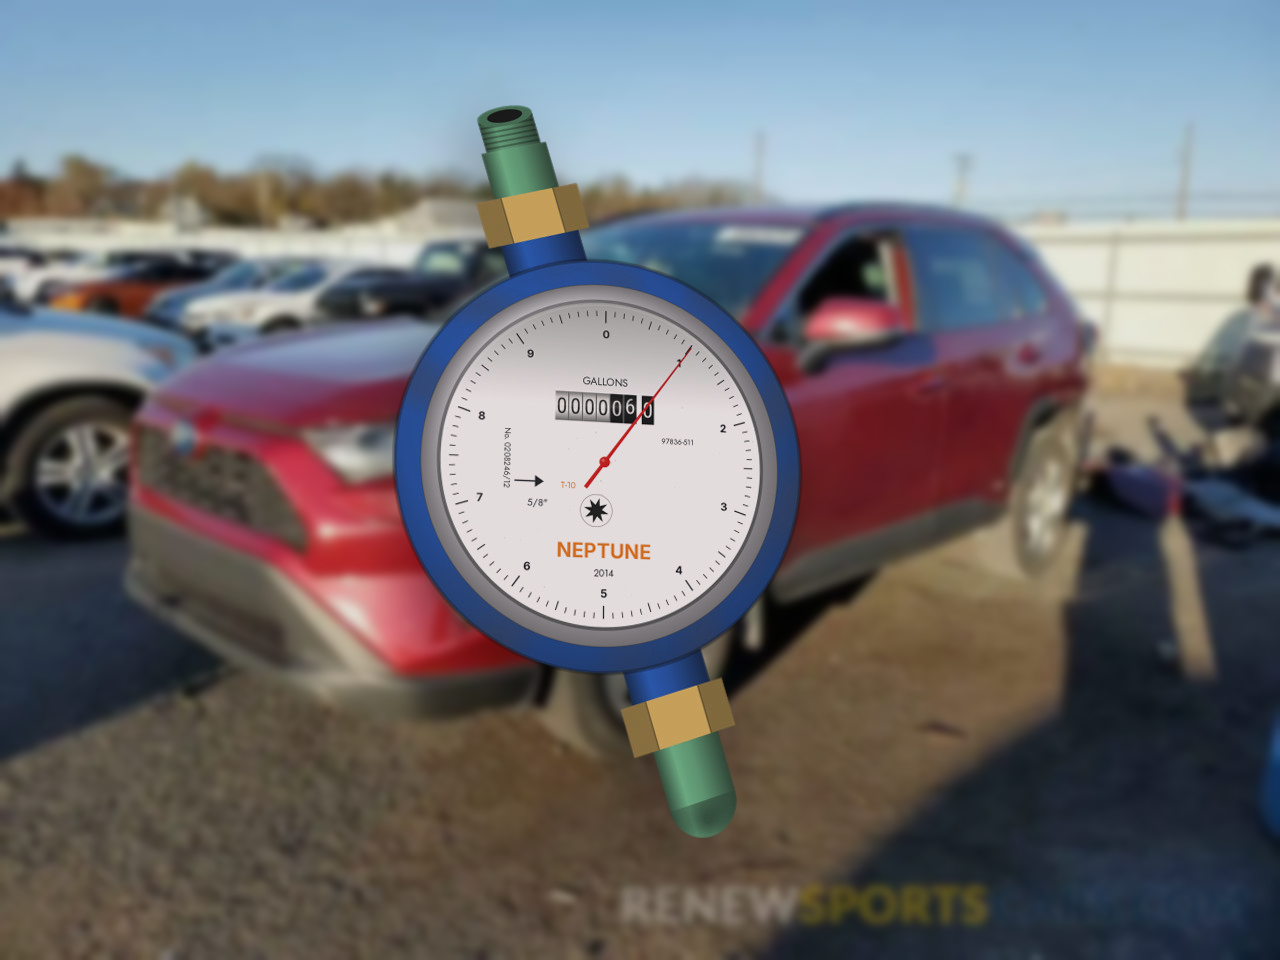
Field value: 61.0 gal
